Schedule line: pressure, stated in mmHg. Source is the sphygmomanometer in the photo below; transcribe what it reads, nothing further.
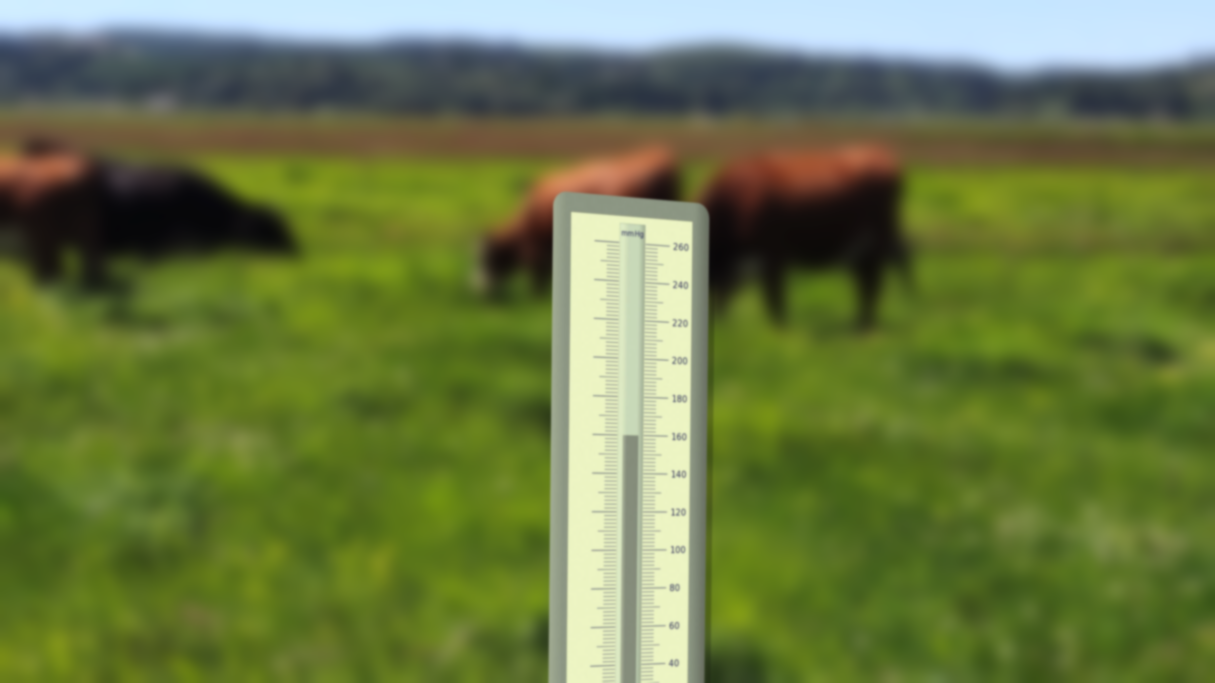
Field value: 160 mmHg
